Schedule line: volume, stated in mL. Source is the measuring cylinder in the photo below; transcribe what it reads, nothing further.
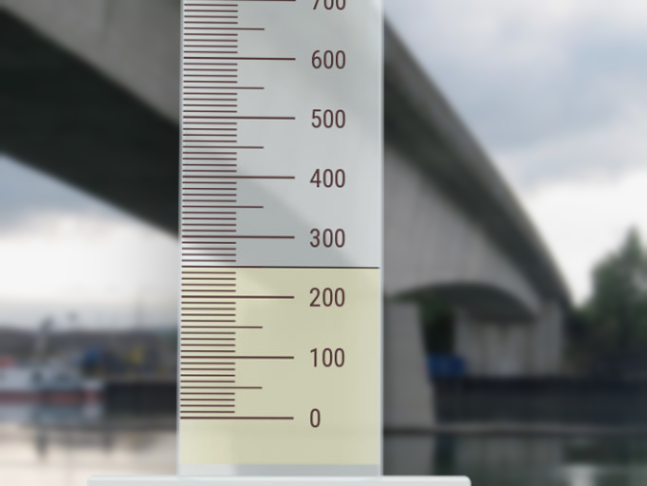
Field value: 250 mL
